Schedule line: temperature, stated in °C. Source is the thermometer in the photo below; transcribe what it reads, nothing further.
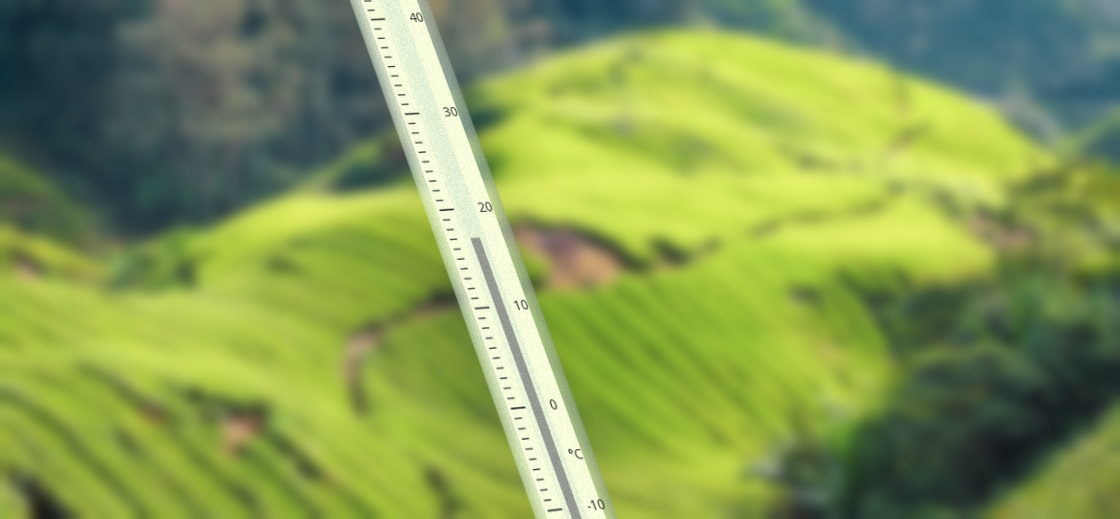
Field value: 17 °C
